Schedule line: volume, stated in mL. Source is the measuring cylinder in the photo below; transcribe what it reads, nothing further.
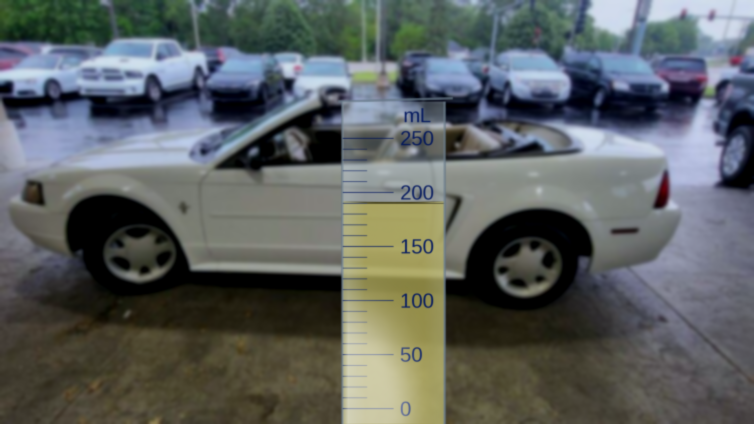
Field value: 190 mL
